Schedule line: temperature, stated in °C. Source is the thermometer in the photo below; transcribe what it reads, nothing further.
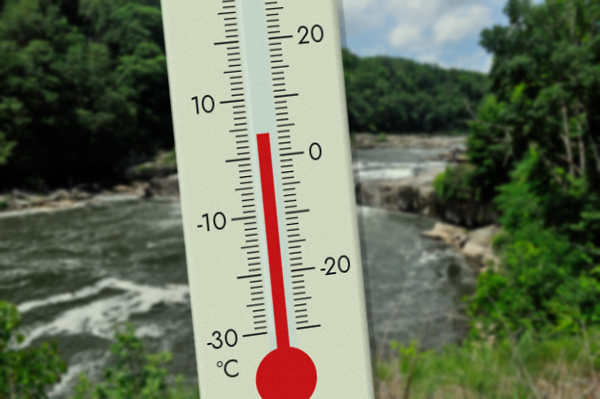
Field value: 4 °C
